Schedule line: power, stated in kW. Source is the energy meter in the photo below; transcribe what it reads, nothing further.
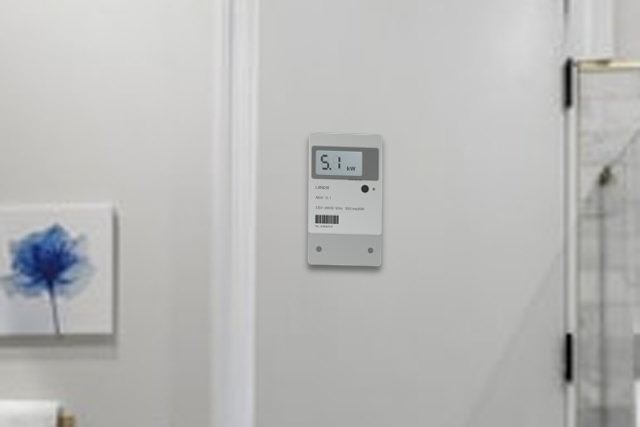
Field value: 5.1 kW
